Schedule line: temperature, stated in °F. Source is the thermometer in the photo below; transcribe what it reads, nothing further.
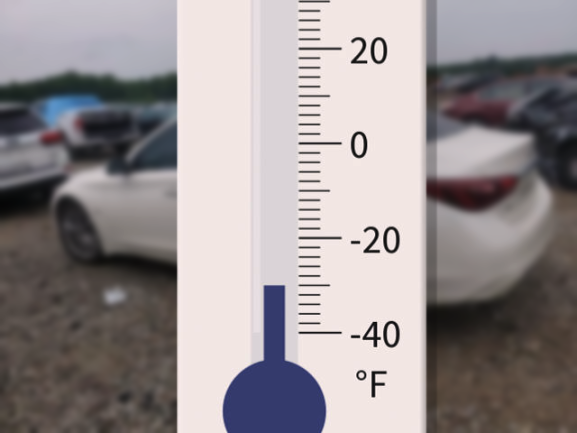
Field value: -30 °F
